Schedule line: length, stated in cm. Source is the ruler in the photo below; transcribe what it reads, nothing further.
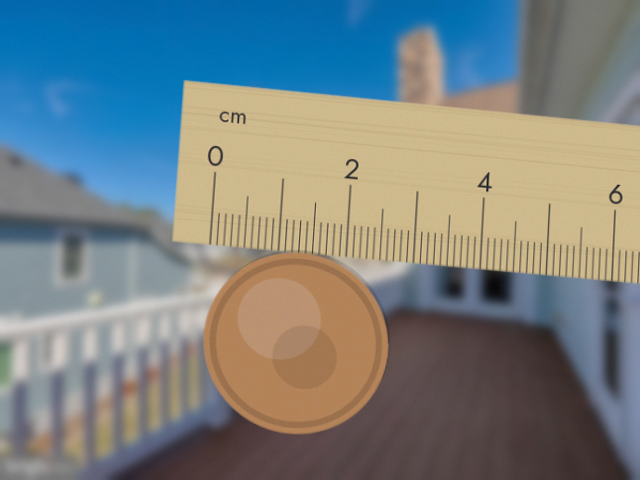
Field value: 2.7 cm
